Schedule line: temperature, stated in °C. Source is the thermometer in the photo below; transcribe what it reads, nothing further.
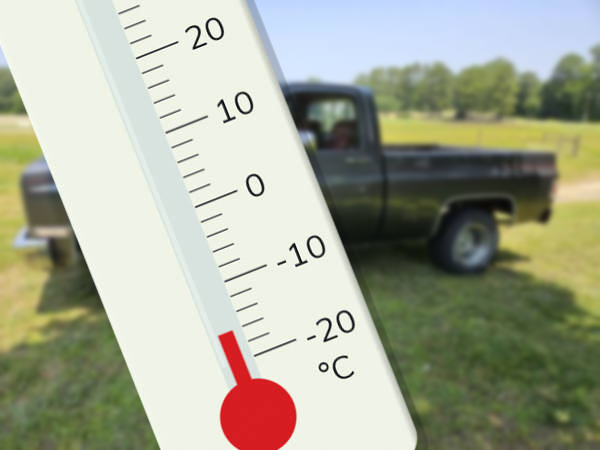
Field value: -16 °C
